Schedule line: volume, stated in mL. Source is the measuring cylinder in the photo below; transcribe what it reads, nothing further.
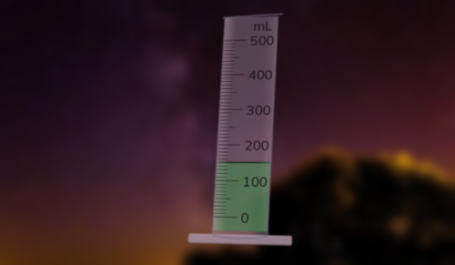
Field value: 150 mL
